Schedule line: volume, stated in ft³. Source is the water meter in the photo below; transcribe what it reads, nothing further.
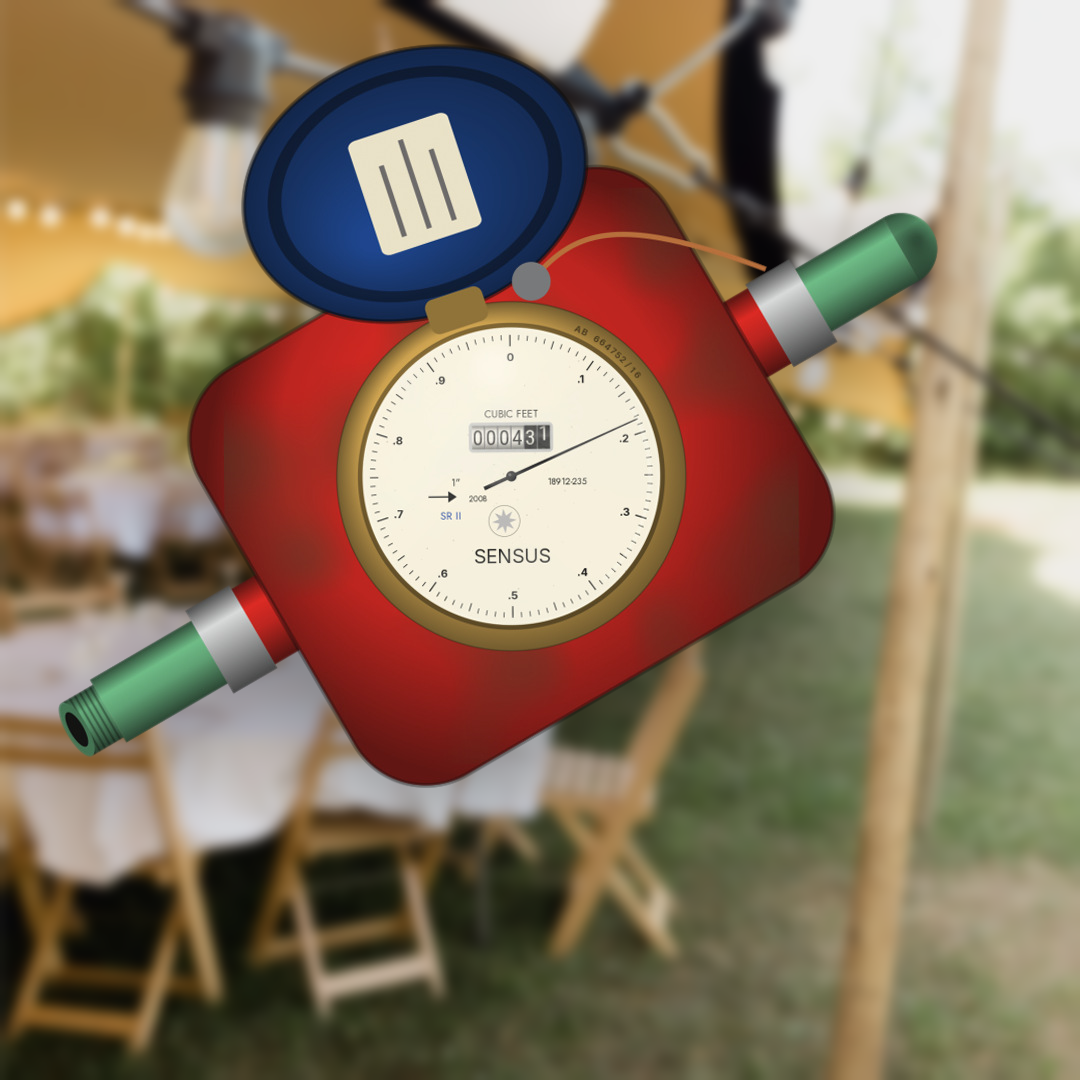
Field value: 431.18 ft³
